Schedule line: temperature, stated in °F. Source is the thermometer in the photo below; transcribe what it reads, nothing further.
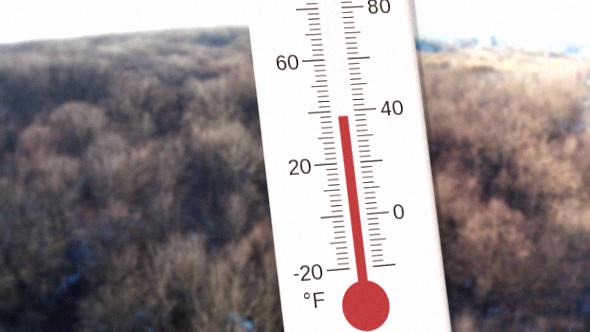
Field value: 38 °F
